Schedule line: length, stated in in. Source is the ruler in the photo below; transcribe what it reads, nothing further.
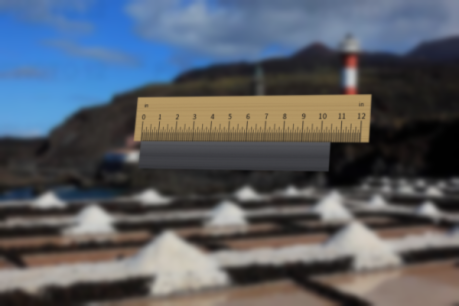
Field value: 10.5 in
